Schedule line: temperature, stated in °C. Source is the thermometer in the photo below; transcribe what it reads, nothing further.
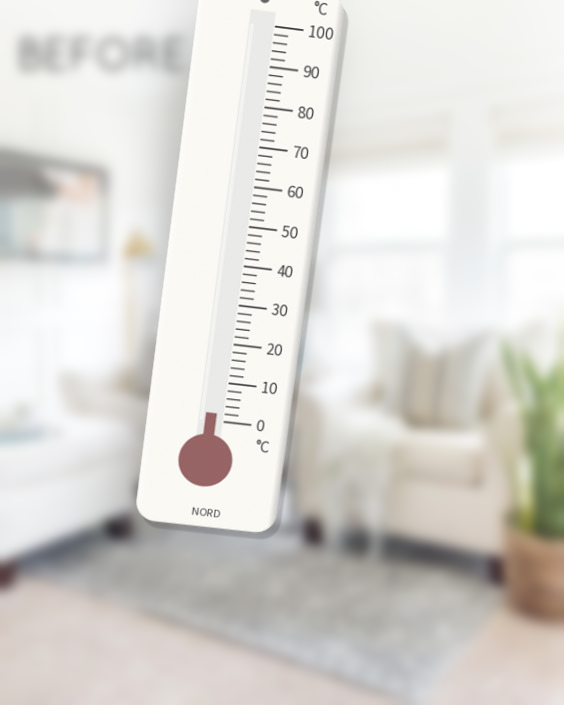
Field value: 2 °C
